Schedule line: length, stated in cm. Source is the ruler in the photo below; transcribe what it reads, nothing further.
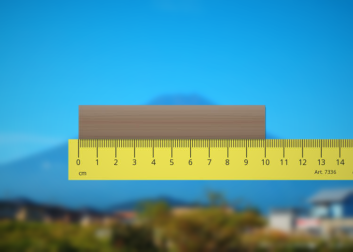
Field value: 10 cm
